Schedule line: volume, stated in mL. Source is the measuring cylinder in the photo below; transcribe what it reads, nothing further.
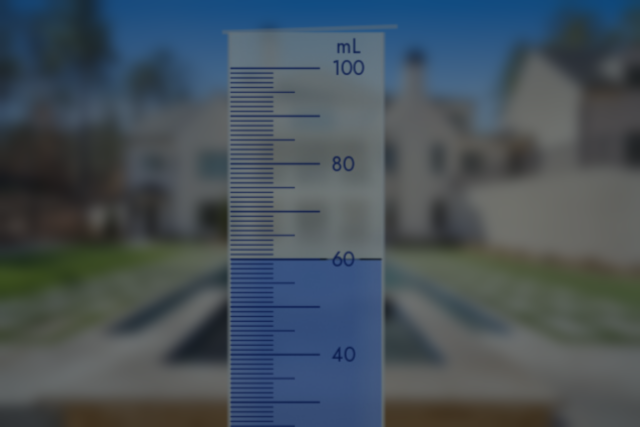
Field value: 60 mL
